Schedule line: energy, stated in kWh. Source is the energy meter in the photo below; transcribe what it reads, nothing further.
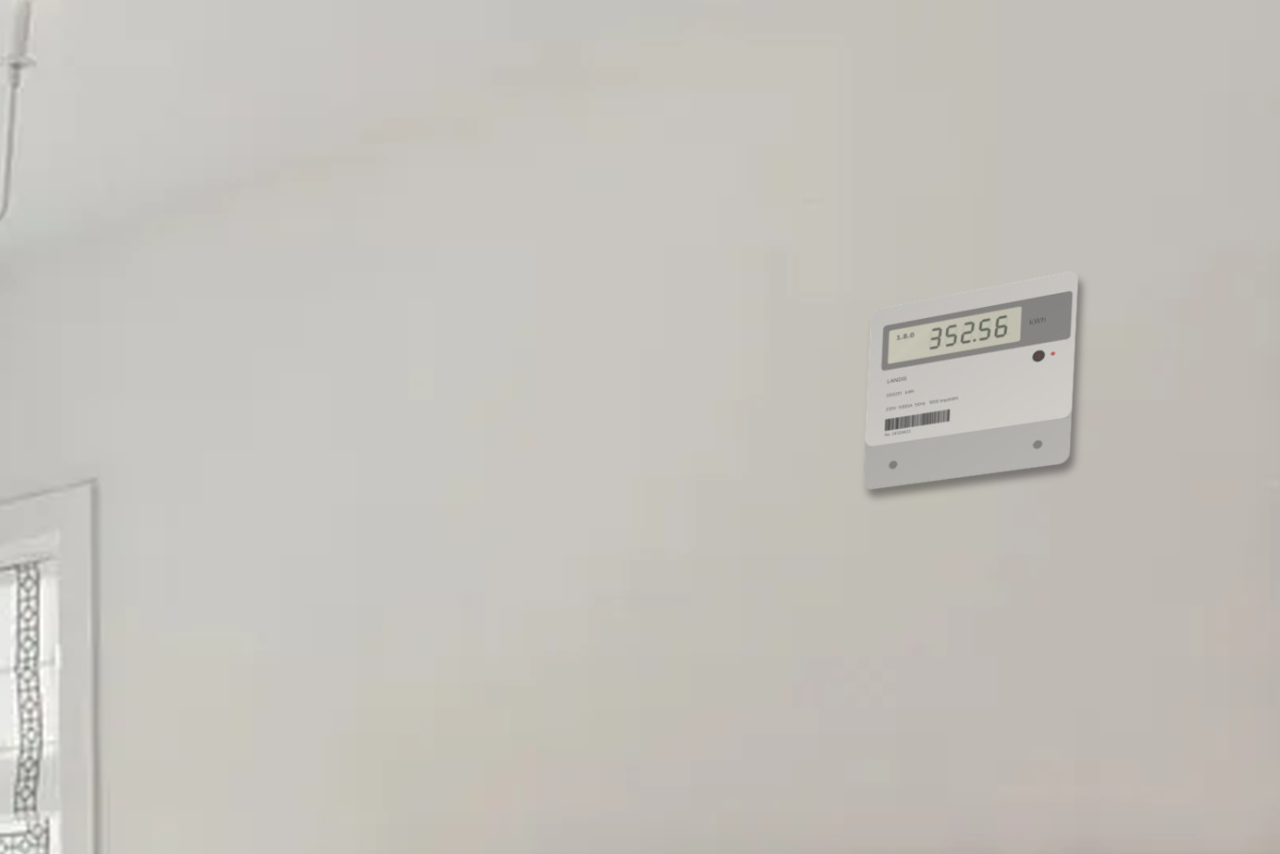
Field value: 352.56 kWh
